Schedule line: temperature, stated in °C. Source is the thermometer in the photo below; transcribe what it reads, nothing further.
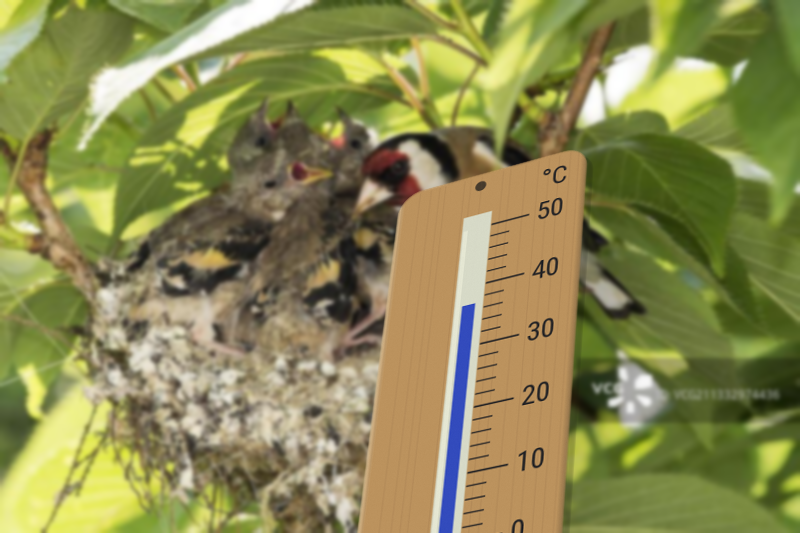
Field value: 37 °C
